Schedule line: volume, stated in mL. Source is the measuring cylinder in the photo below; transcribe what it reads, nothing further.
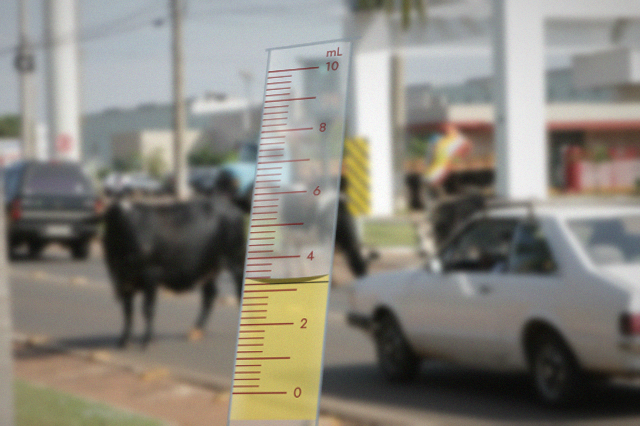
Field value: 3.2 mL
